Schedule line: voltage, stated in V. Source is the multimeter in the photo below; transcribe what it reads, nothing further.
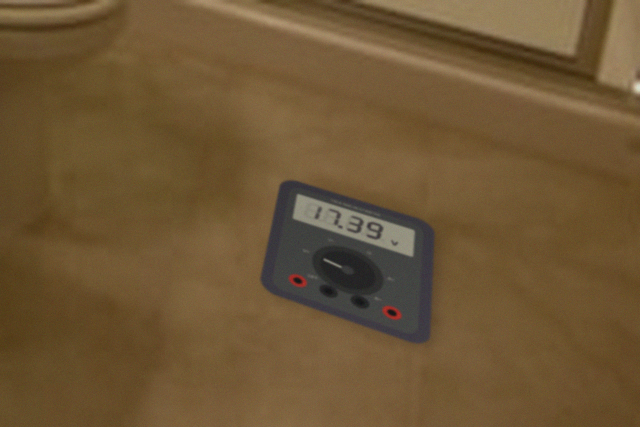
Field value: 17.39 V
